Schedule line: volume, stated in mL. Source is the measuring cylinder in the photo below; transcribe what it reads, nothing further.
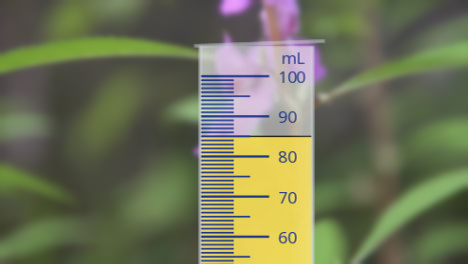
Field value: 85 mL
